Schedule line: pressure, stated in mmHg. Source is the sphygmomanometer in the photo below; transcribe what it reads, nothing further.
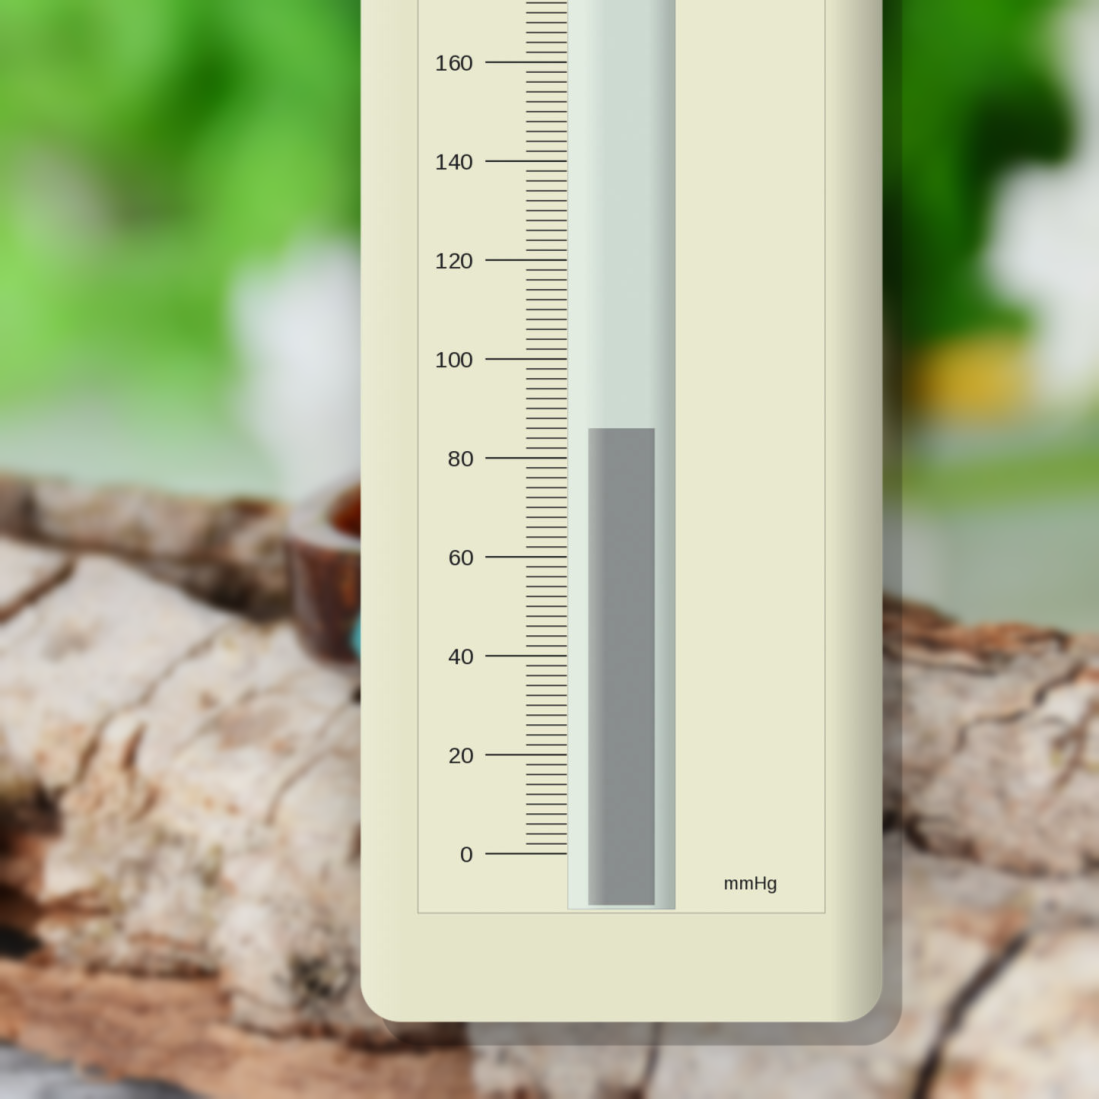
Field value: 86 mmHg
